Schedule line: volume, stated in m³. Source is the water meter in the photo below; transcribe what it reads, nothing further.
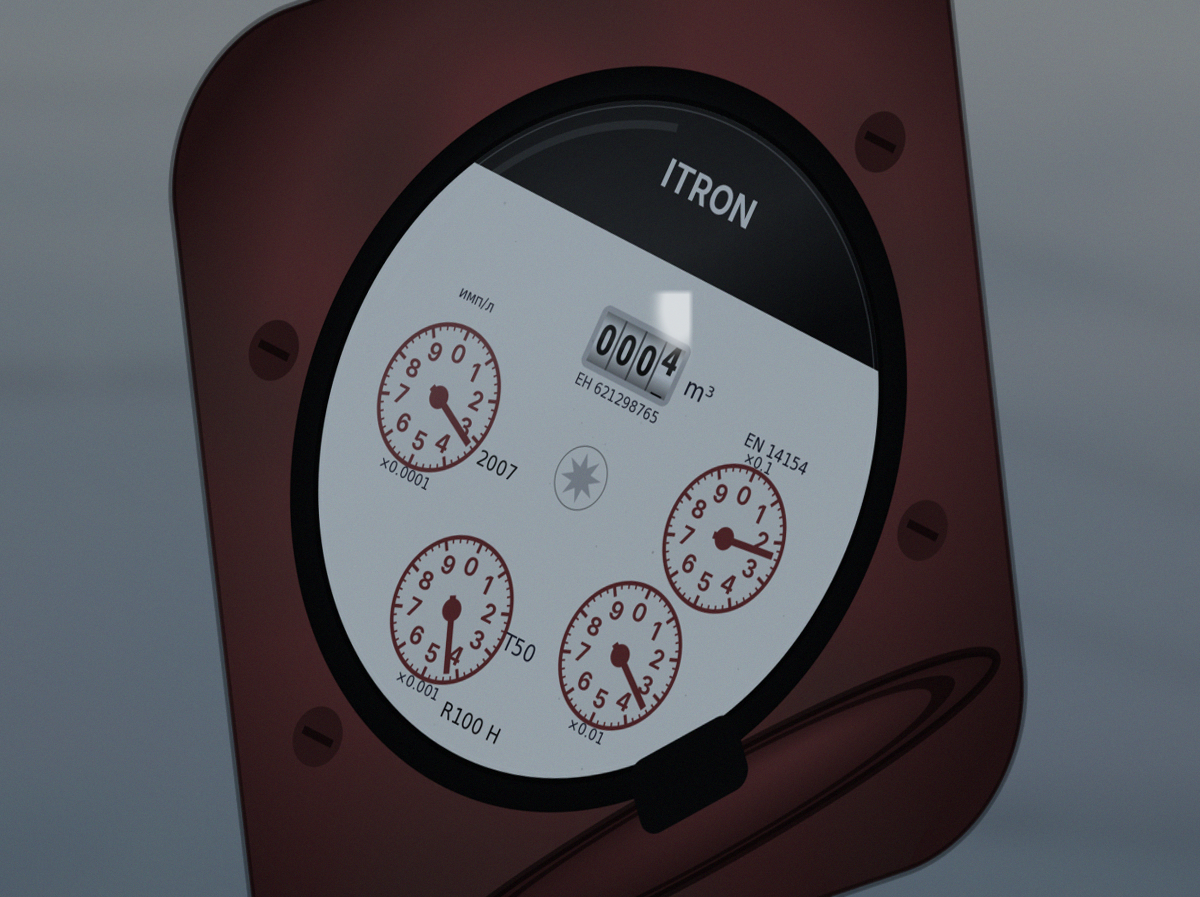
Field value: 4.2343 m³
